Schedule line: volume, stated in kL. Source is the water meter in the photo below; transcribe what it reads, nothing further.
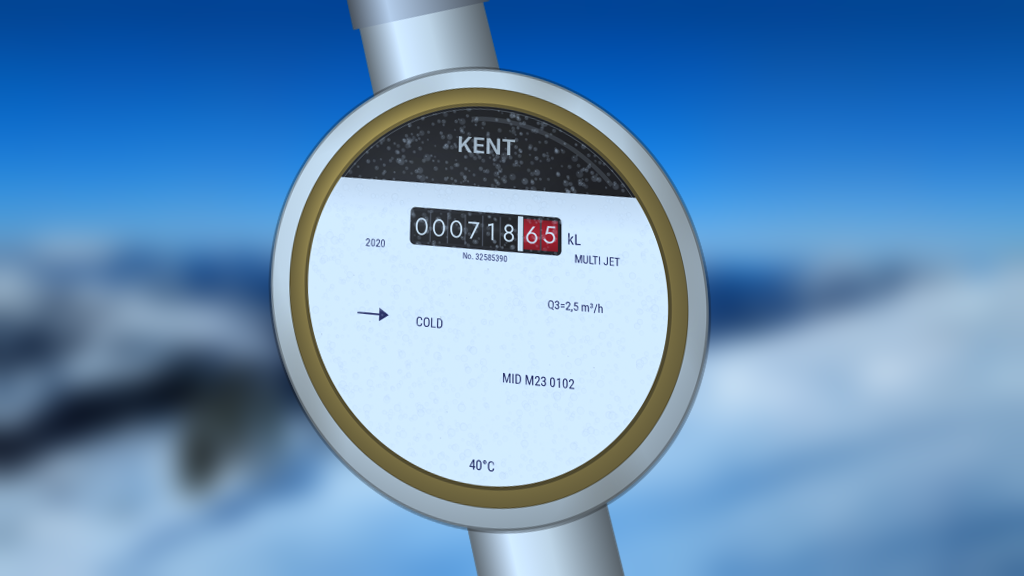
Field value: 718.65 kL
